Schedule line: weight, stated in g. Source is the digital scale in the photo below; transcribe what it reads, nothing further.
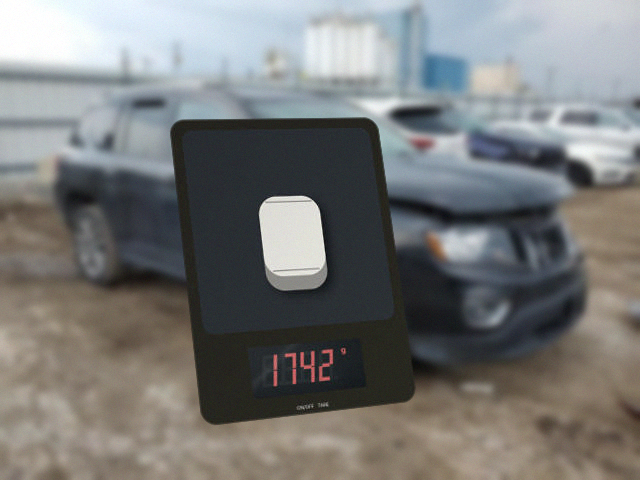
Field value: 1742 g
